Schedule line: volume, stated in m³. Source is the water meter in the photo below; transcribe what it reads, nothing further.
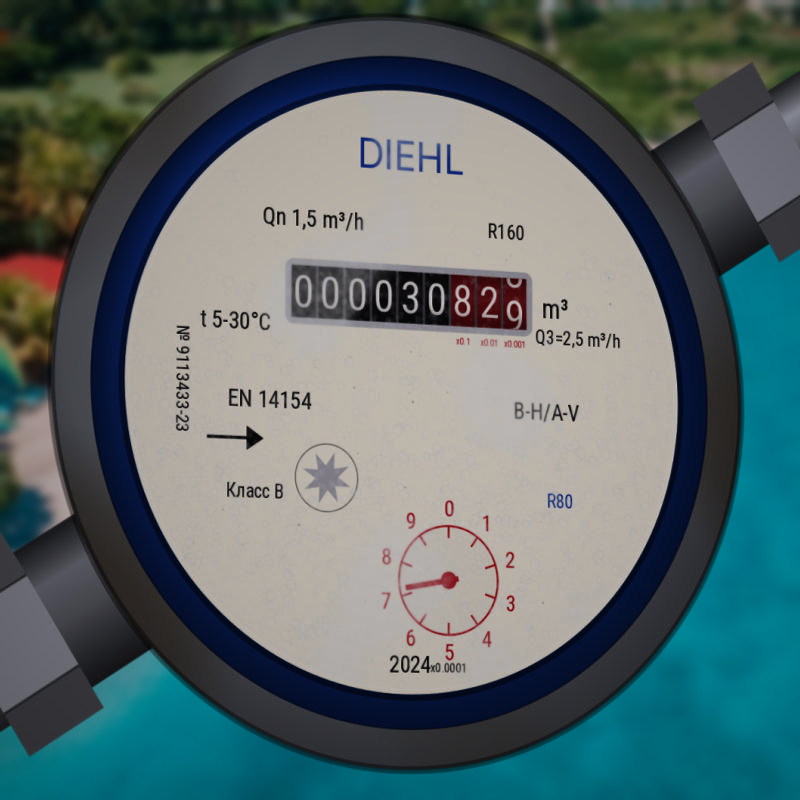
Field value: 30.8287 m³
